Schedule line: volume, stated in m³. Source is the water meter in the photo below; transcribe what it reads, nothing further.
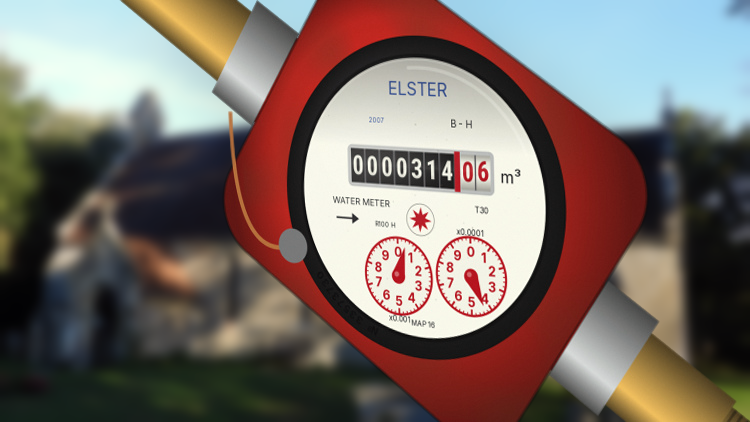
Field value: 314.0604 m³
